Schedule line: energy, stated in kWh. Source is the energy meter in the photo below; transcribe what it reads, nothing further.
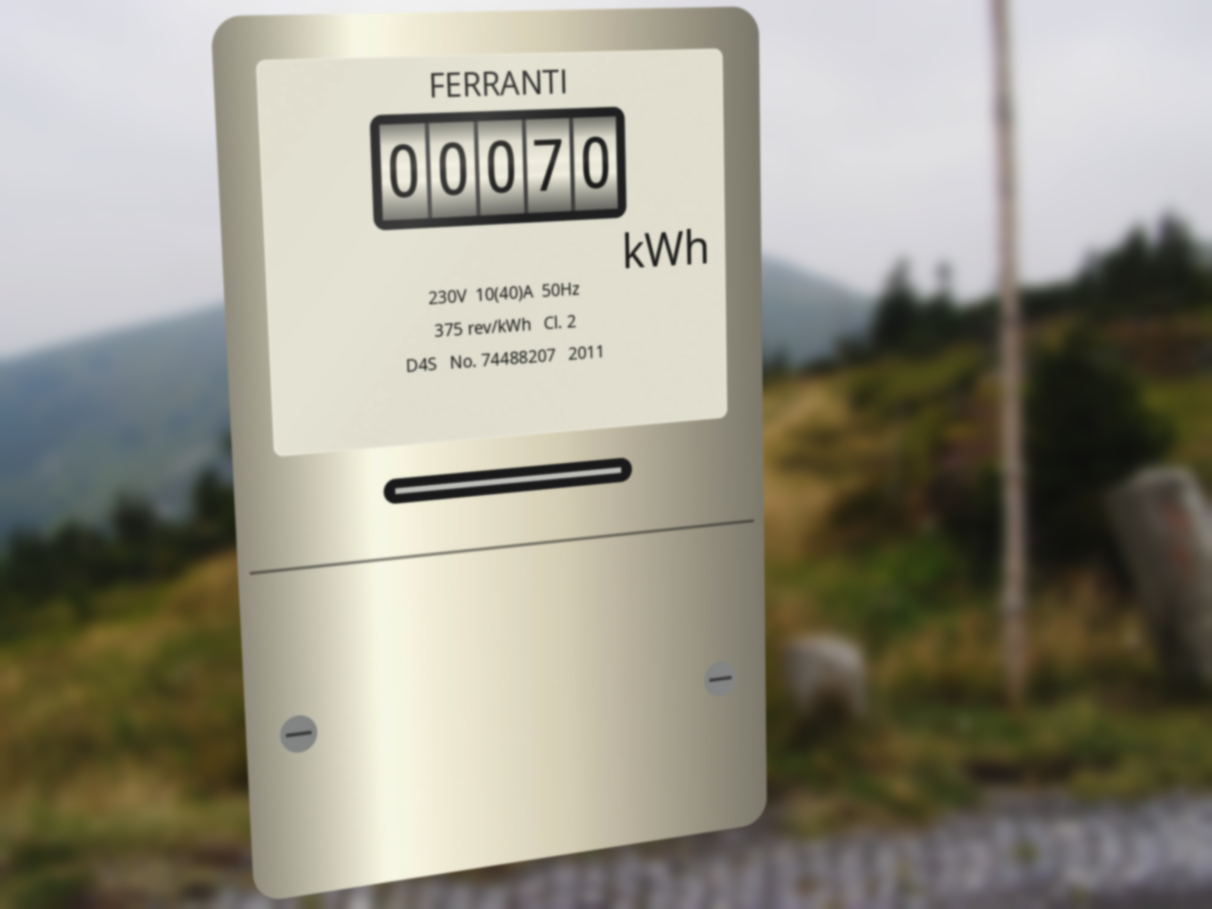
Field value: 70 kWh
